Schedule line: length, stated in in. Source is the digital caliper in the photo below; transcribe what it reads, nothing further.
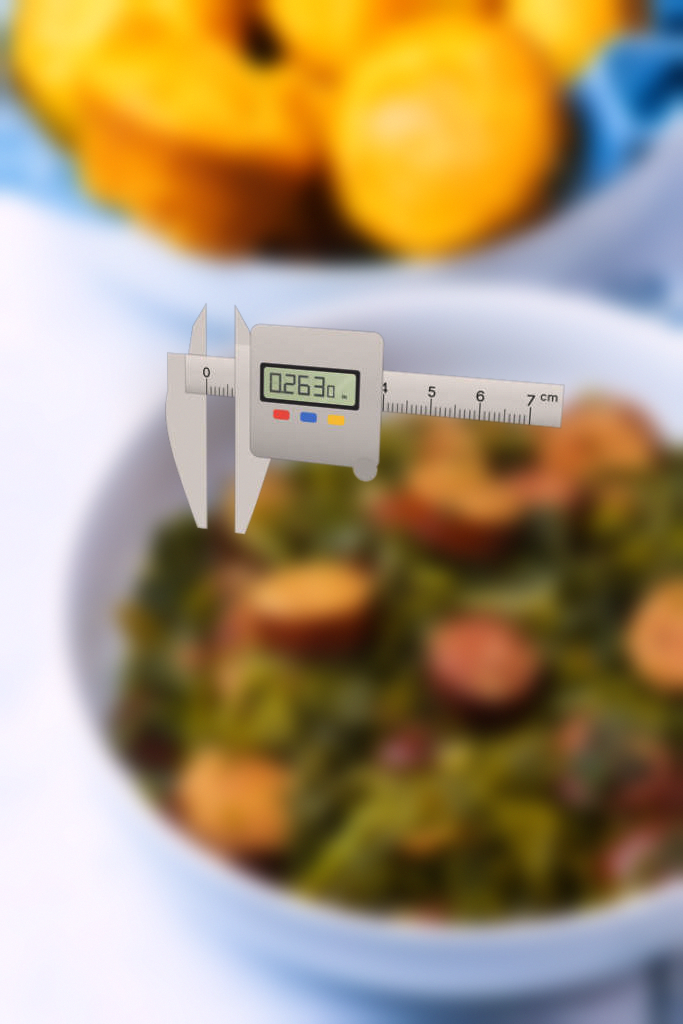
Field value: 0.2630 in
